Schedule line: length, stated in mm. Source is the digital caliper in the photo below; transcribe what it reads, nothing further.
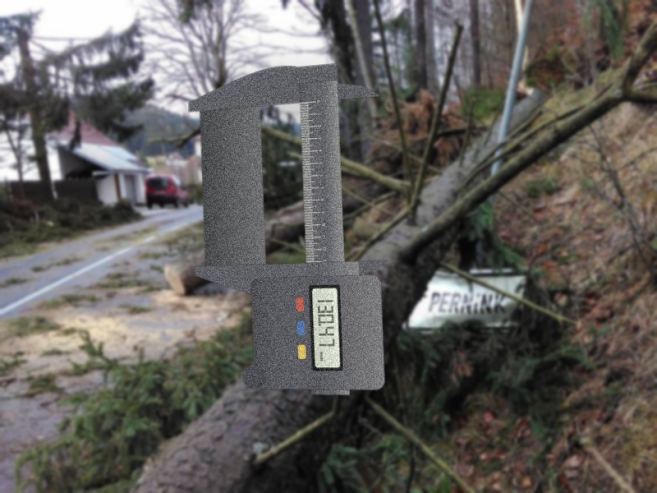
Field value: 130.47 mm
